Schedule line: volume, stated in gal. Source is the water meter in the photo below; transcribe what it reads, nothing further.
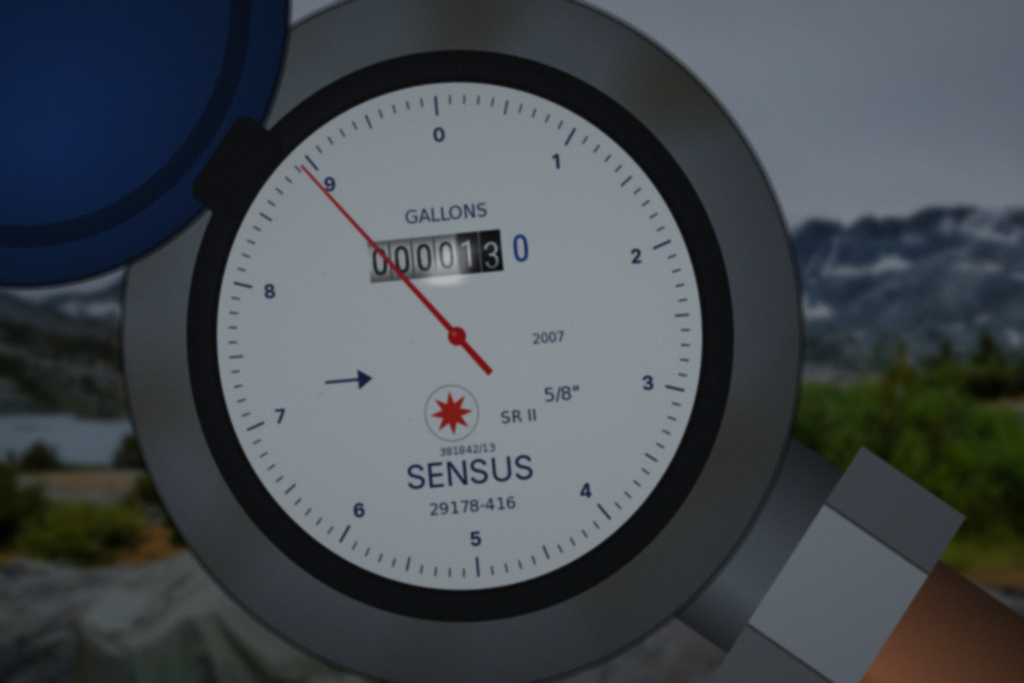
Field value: 128.9 gal
